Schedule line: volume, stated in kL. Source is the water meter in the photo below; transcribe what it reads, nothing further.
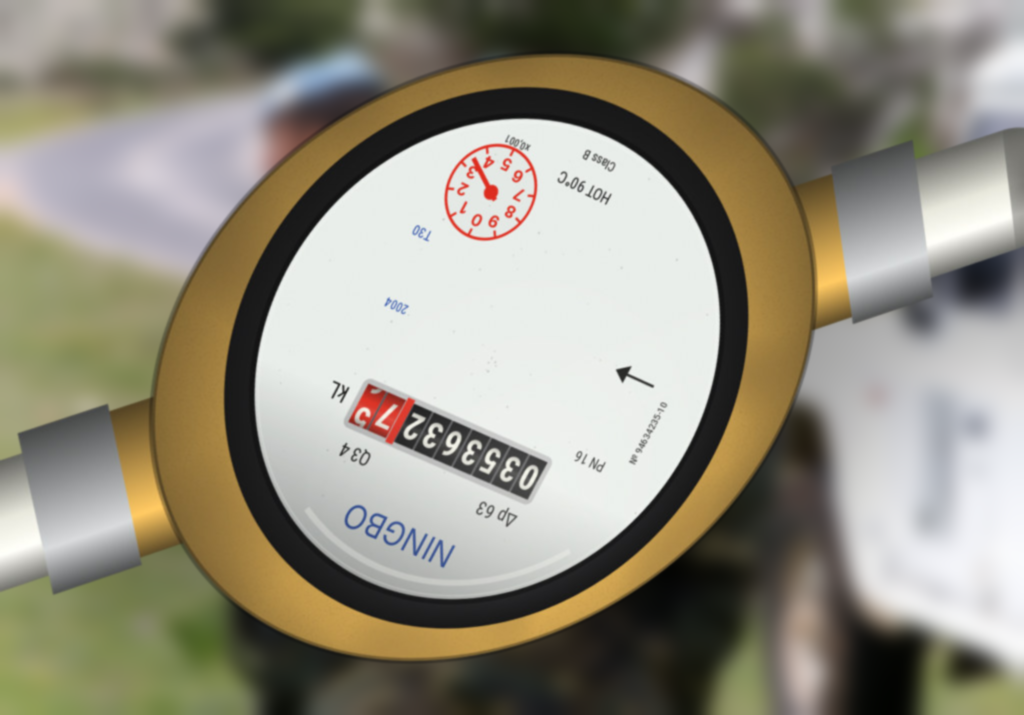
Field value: 353632.753 kL
